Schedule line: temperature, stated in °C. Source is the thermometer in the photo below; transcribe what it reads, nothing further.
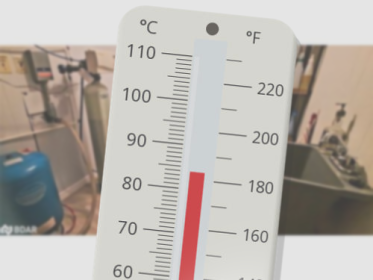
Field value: 84 °C
